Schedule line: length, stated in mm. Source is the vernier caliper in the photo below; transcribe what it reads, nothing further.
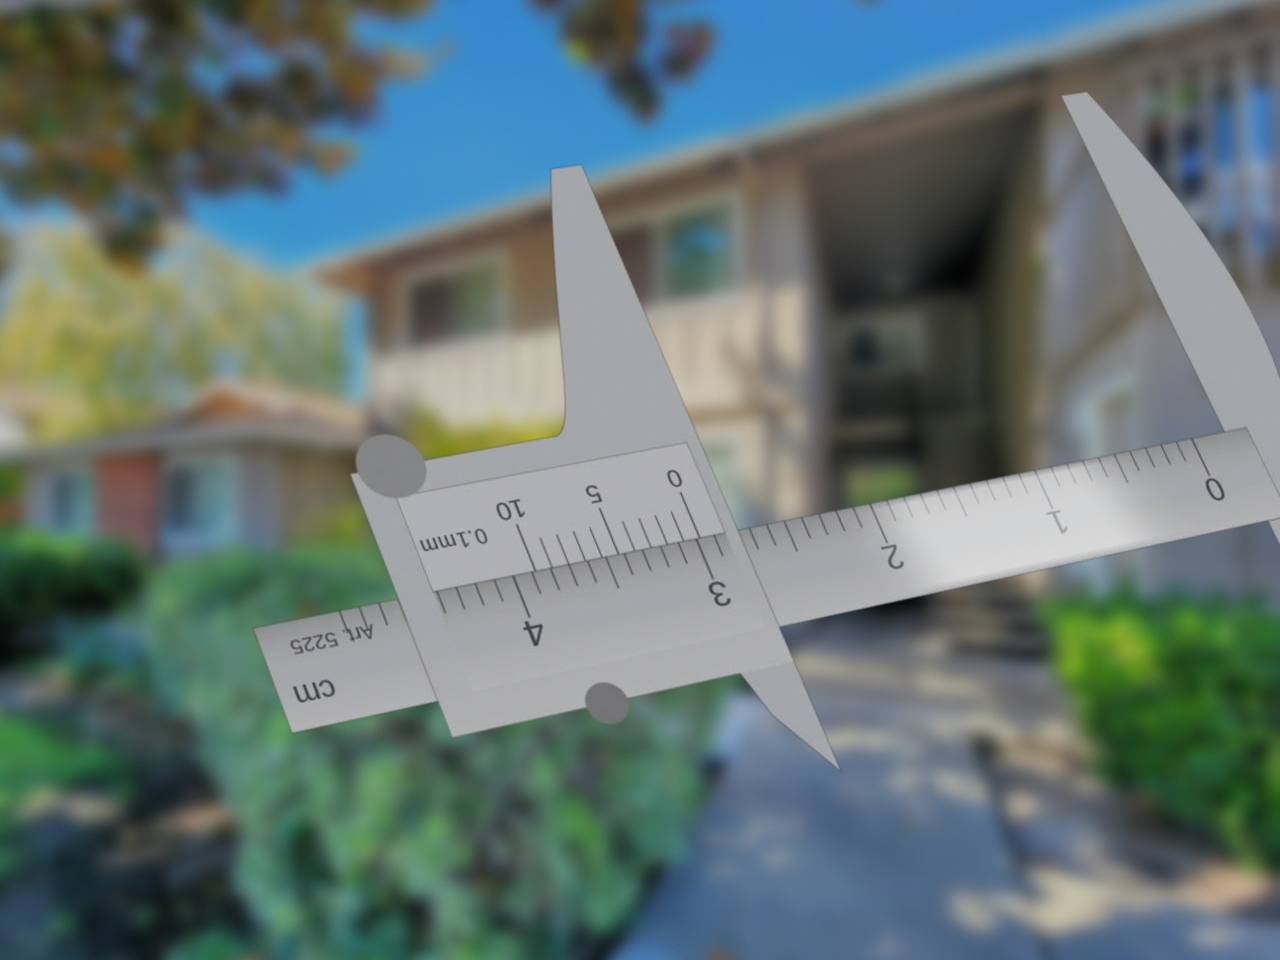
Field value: 29.8 mm
